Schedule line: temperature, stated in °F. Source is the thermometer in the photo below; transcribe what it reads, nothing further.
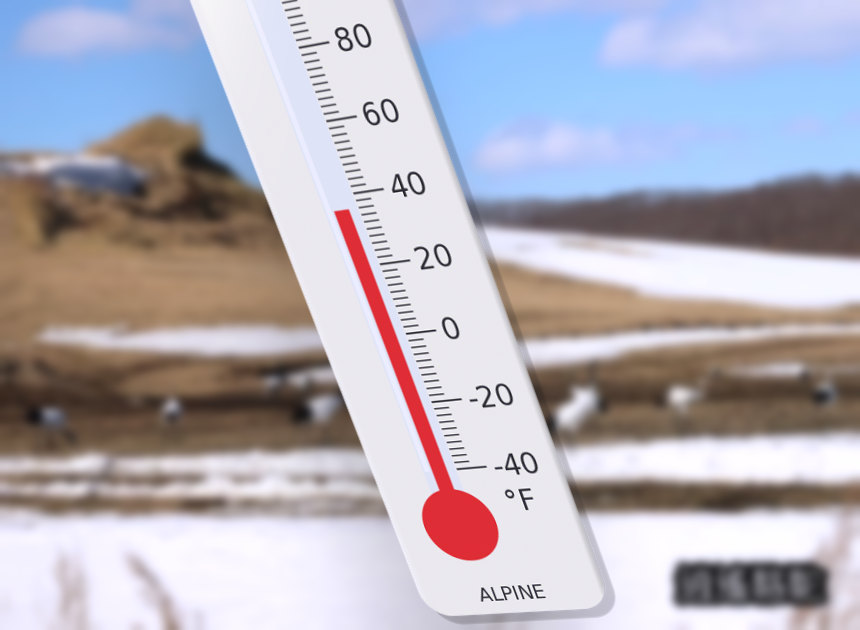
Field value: 36 °F
